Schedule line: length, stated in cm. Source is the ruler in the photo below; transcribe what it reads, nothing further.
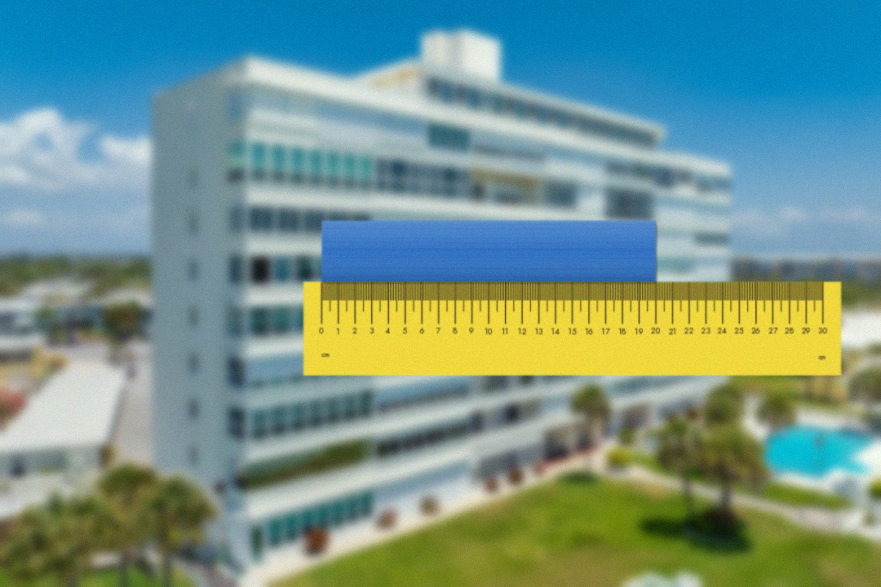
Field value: 20 cm
